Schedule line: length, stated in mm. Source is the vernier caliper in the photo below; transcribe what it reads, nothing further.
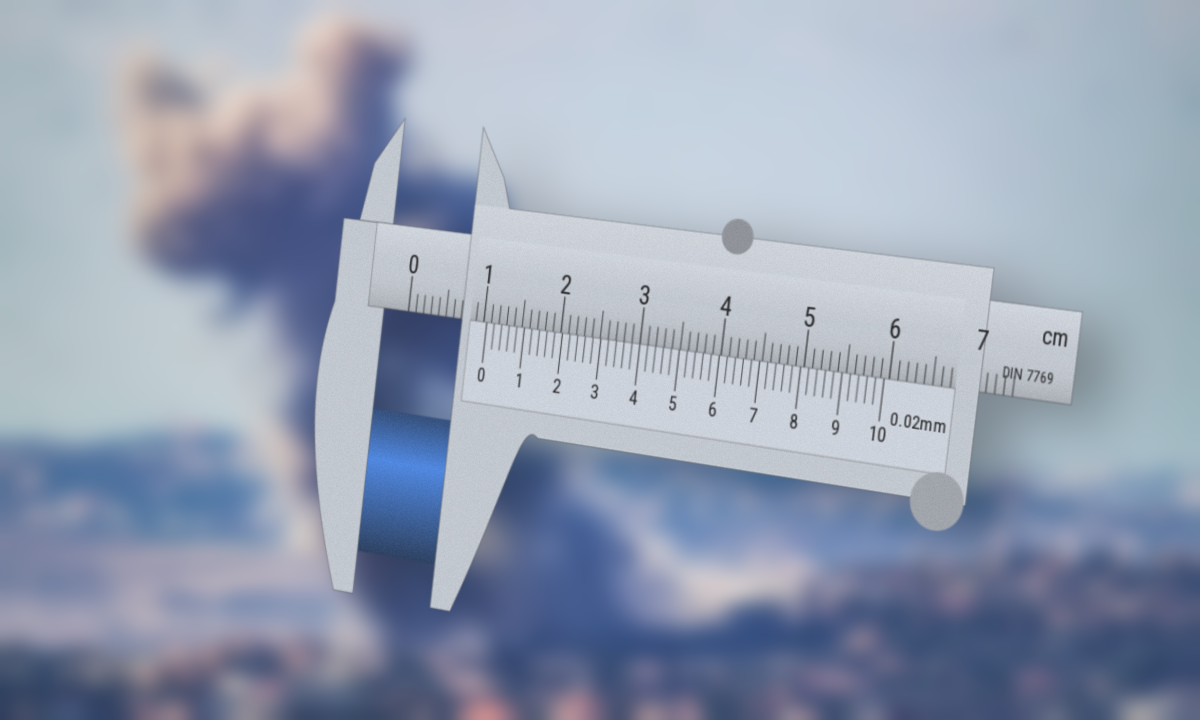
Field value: 10.4 mm
